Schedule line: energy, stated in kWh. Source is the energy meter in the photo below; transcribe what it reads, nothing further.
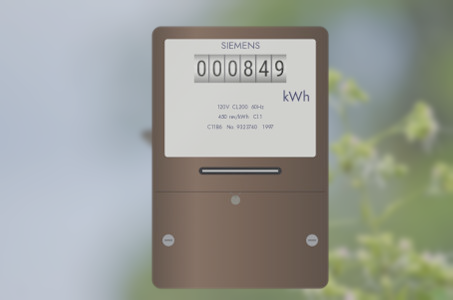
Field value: 849 kWh
